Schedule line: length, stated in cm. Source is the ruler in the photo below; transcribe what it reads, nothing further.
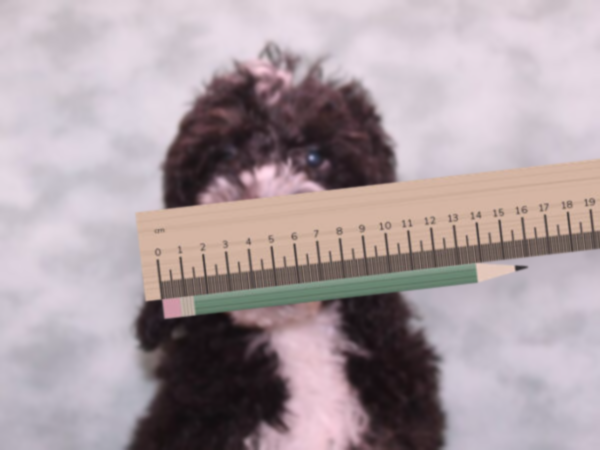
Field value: 16 cm
